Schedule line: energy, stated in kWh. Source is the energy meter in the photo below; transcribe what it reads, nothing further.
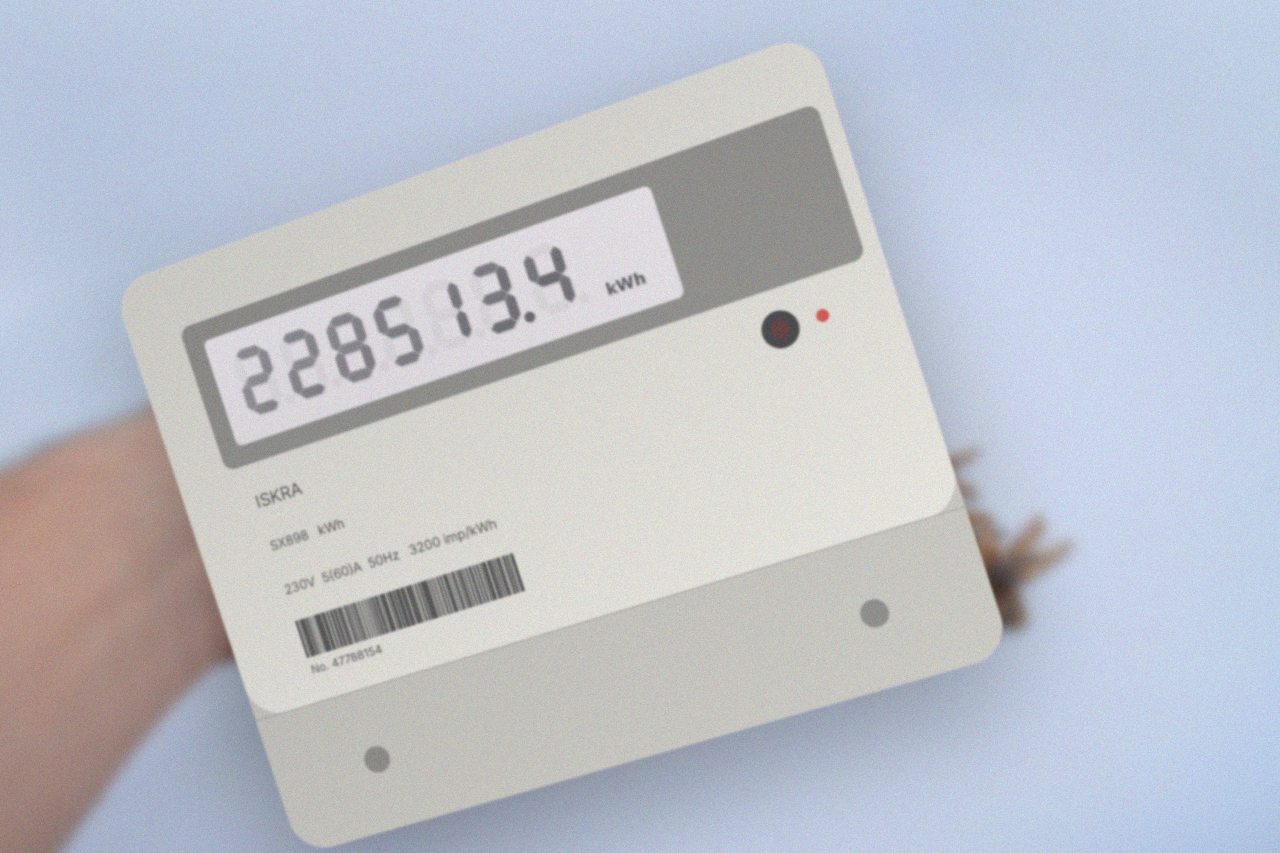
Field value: 228513.4 kWh
